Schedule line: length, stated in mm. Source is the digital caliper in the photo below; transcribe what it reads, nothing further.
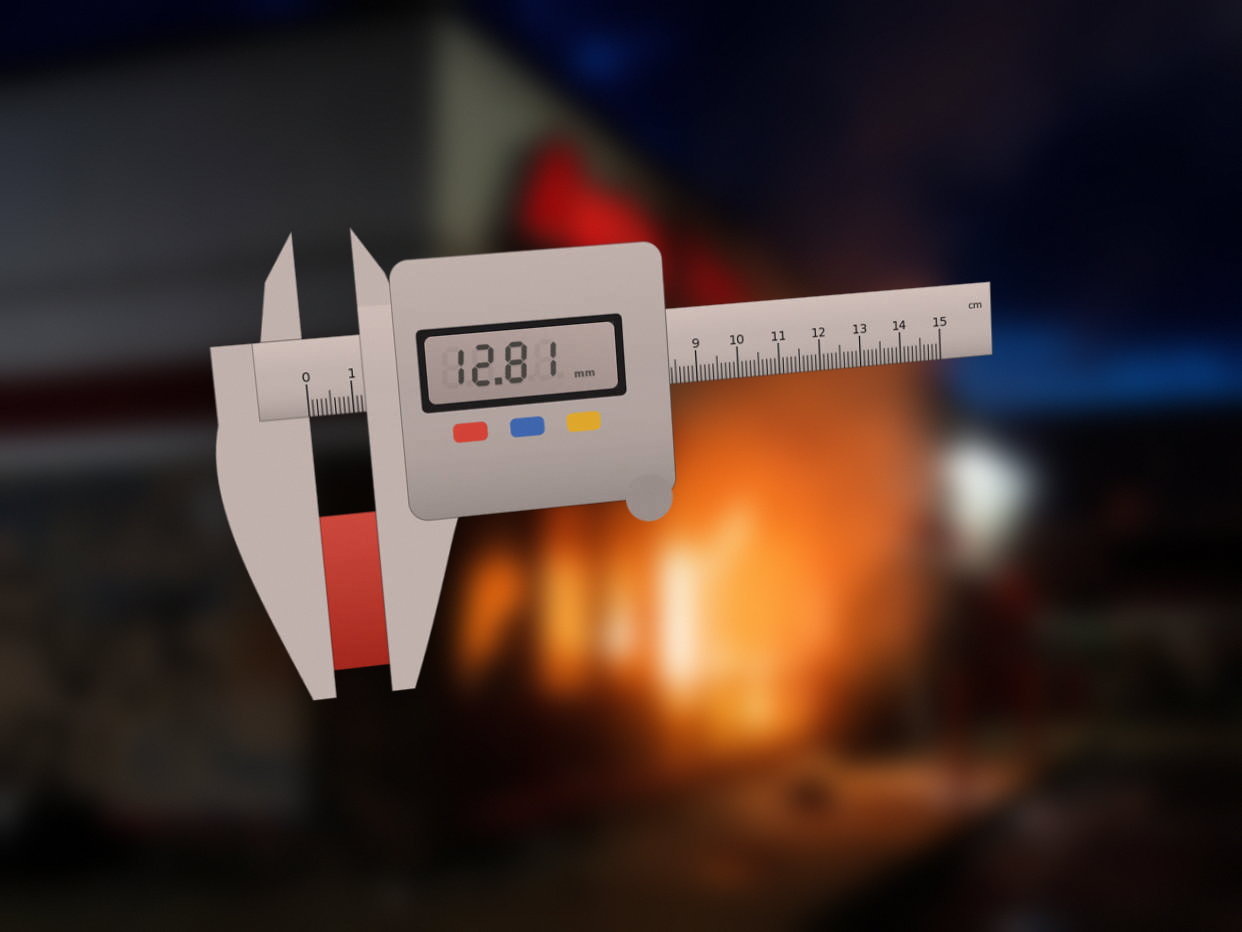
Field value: 12.81 mm
